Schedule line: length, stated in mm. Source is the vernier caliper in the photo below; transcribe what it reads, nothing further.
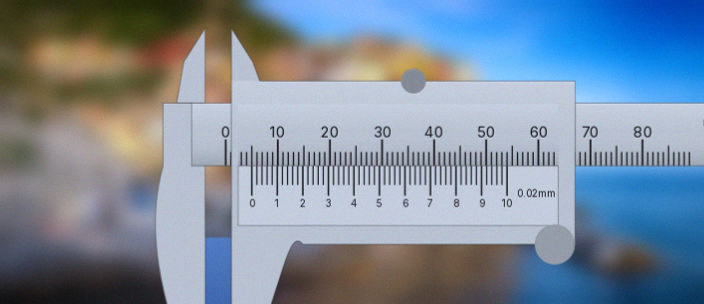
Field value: 5.0 mm
